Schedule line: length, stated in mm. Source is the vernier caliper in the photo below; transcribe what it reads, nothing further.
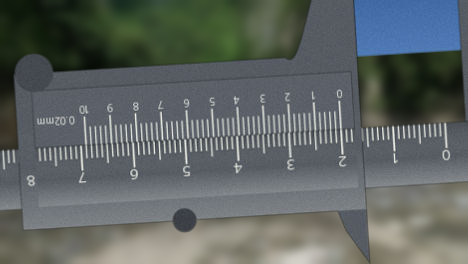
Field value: 20.0 mm
